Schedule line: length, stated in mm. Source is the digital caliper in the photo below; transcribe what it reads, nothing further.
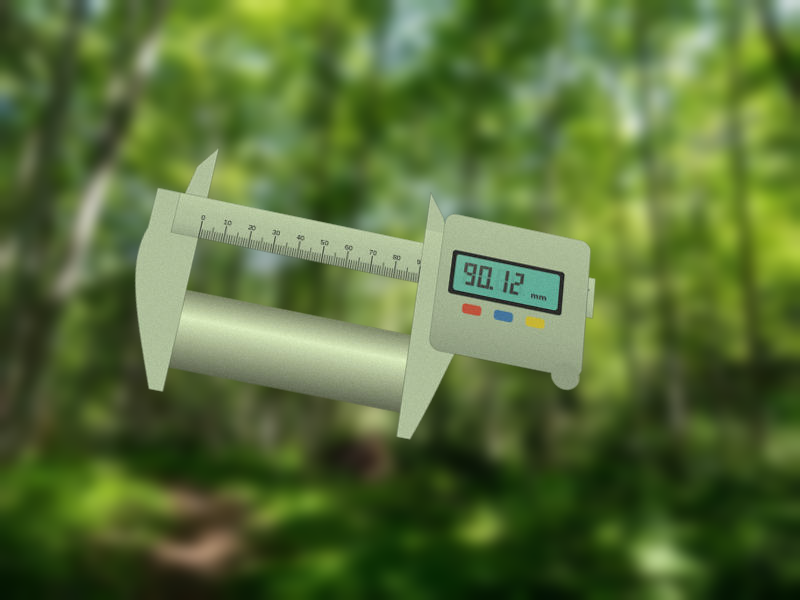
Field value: 90.12 mm
